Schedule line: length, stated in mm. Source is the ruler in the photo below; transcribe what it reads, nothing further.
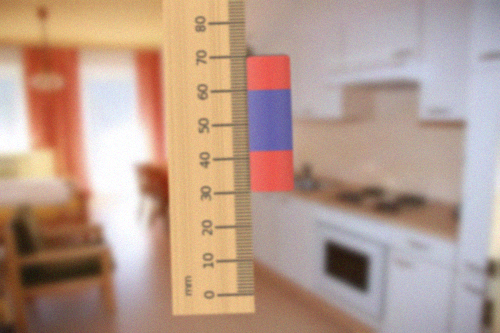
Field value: 40 mm
